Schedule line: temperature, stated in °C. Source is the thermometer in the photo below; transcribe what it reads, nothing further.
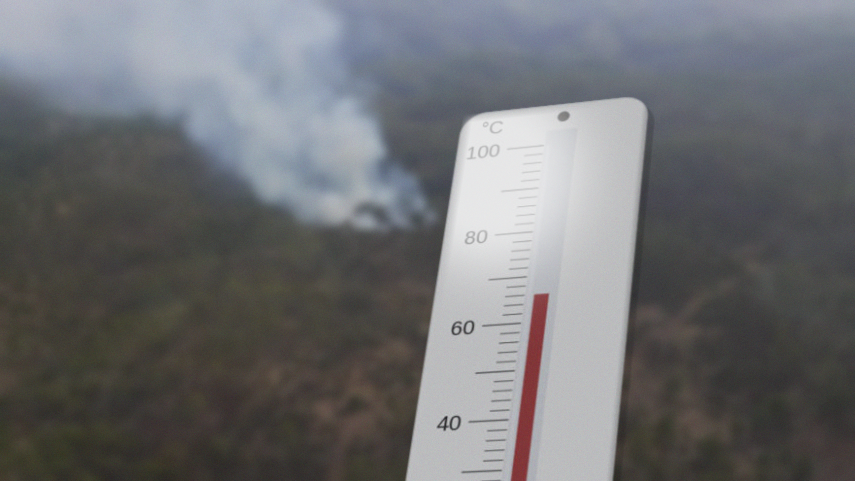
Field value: 66 °C
